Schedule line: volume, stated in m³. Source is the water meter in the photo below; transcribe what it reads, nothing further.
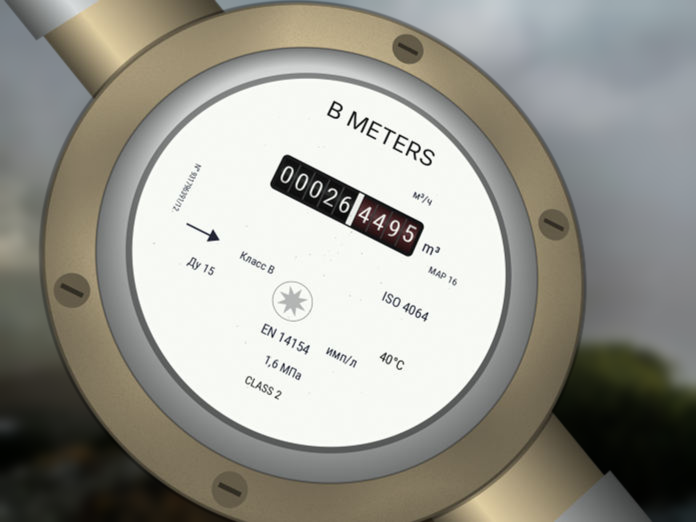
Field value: 26.4495 m³
